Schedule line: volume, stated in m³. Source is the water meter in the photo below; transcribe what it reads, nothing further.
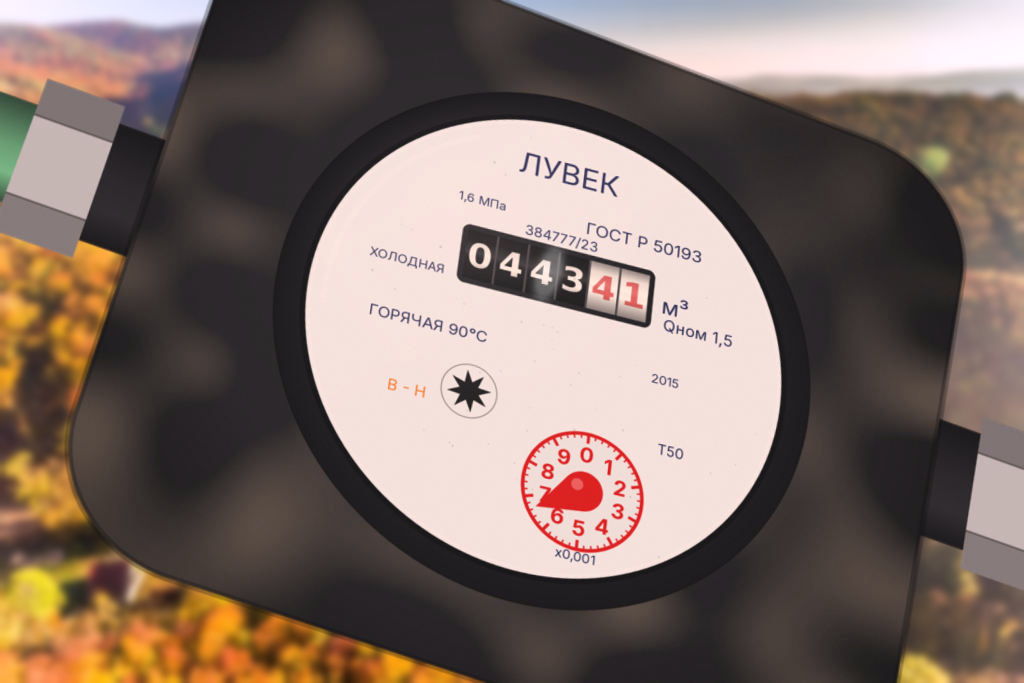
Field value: 443.416 m³
